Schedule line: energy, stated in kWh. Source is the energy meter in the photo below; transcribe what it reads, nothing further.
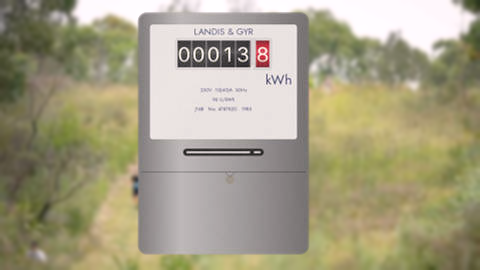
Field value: 13.8 kWh
